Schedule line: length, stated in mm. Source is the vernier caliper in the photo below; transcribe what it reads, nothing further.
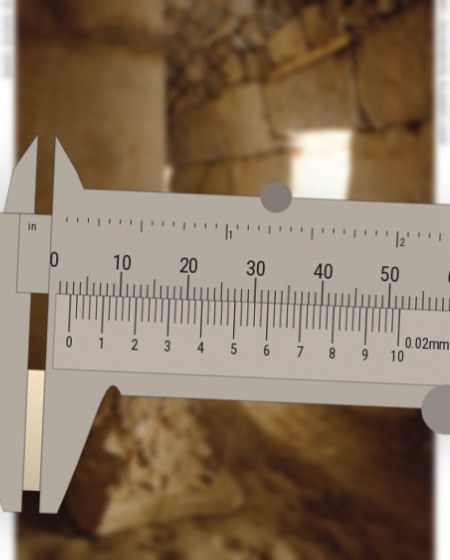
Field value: 2.6 mm
